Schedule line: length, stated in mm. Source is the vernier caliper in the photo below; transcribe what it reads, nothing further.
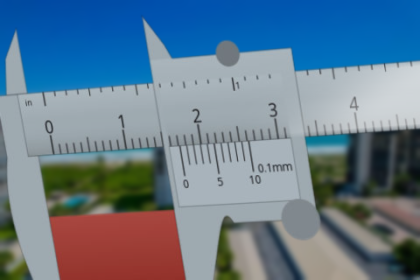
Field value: 17.2 mm
